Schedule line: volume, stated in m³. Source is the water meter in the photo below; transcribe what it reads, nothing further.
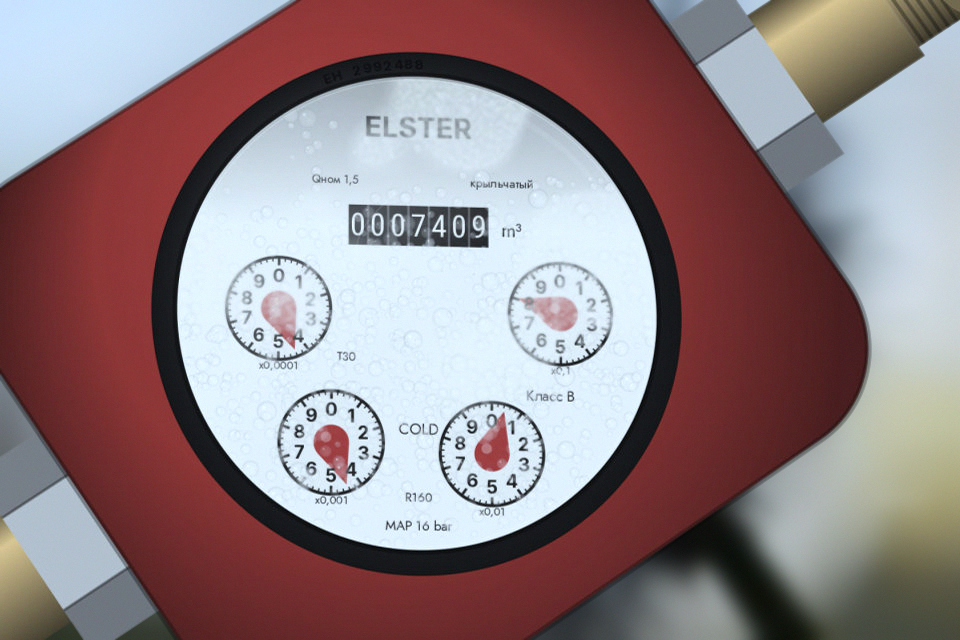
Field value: 7409.8044 m³
